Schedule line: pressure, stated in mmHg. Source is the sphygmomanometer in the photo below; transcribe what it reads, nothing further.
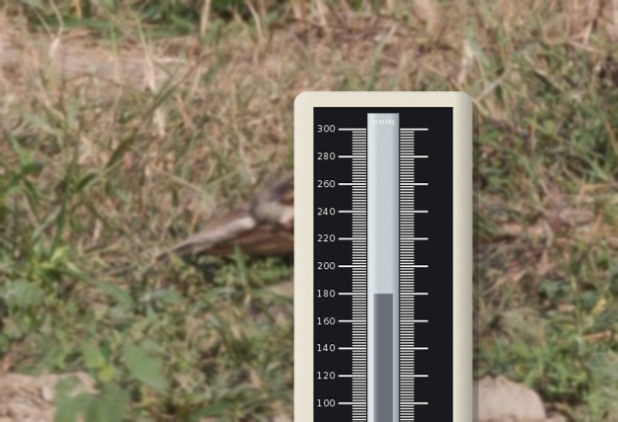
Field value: 180 mmHg
